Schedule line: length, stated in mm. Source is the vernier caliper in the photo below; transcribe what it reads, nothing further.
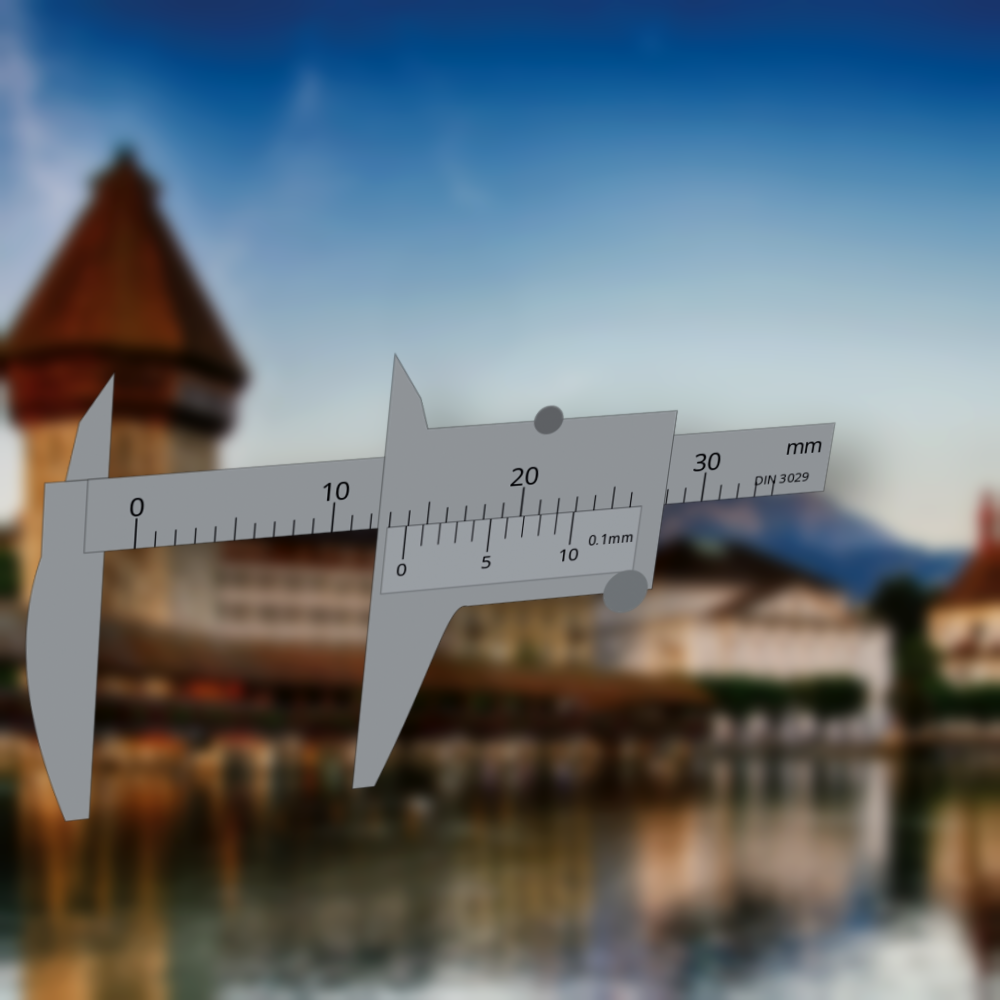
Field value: 13.9 mm
